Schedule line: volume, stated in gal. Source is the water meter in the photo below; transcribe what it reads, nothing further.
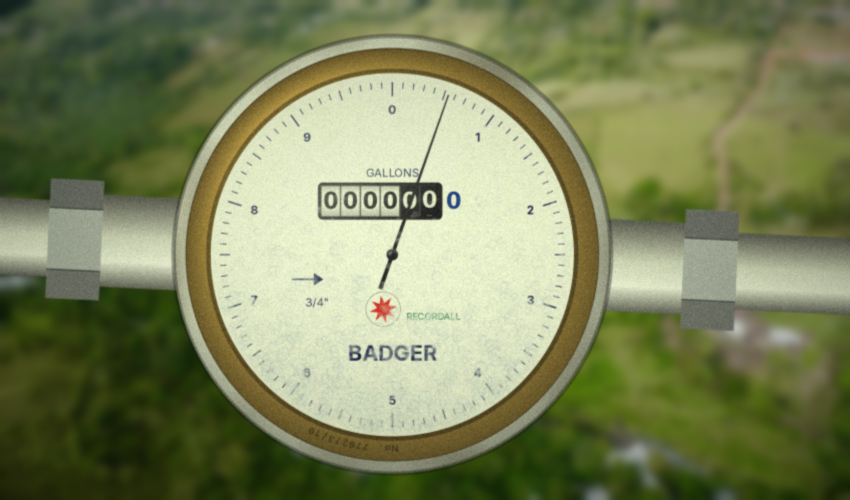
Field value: 0.5 gal
